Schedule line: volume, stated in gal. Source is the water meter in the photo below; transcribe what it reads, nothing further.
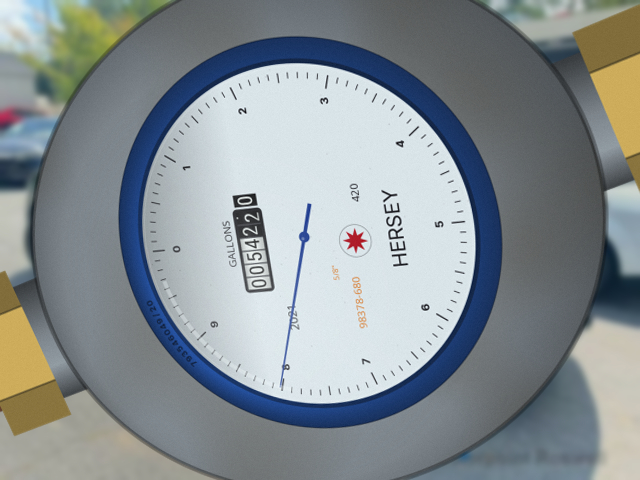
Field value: 54218.0 gal
